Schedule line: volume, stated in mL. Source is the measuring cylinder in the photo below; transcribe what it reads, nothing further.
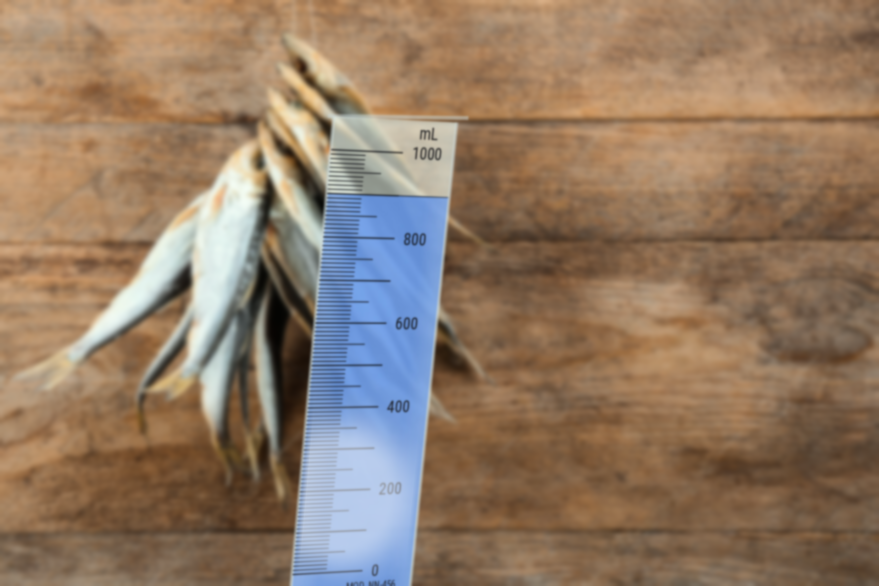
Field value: 900 mL
